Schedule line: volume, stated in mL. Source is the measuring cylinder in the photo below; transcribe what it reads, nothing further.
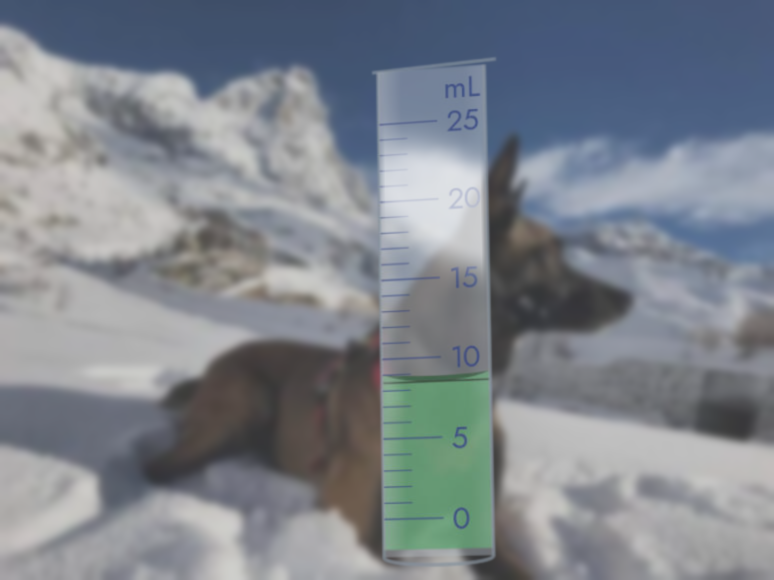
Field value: 8.5 mL
